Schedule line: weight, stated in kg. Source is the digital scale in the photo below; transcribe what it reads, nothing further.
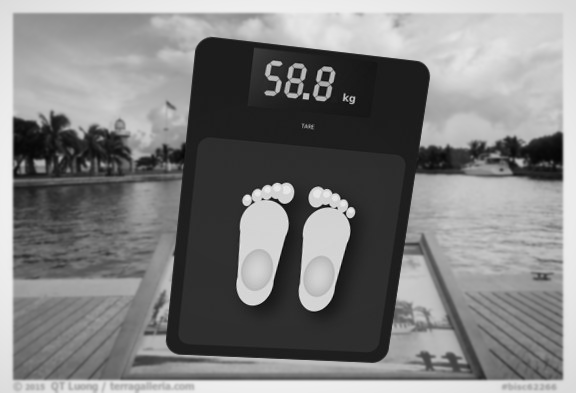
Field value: 58.8 kg
